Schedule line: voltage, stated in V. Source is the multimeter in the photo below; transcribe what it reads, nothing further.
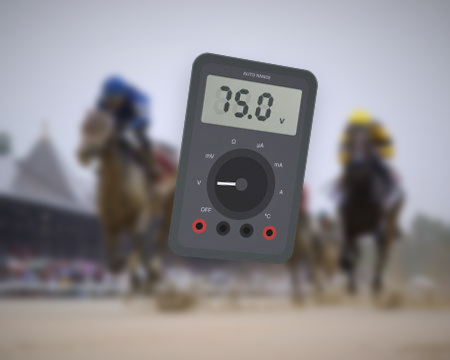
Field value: 75.0 V
